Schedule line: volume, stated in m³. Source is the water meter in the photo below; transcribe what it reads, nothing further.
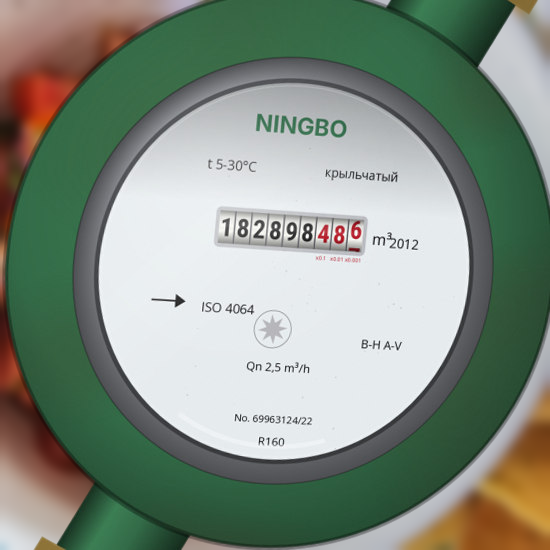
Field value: 182898.486 m³
